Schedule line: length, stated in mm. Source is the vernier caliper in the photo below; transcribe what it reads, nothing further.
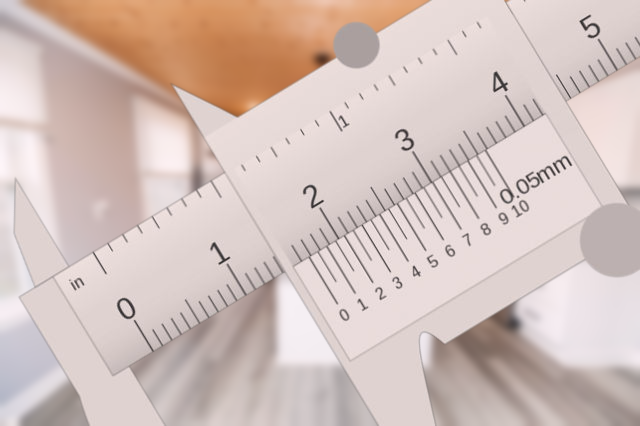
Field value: 16.8 mm
